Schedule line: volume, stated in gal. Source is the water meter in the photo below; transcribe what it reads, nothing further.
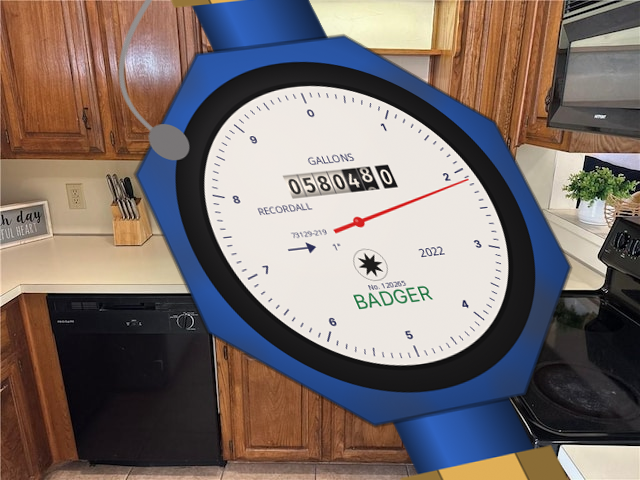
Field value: 580482.1 gal
